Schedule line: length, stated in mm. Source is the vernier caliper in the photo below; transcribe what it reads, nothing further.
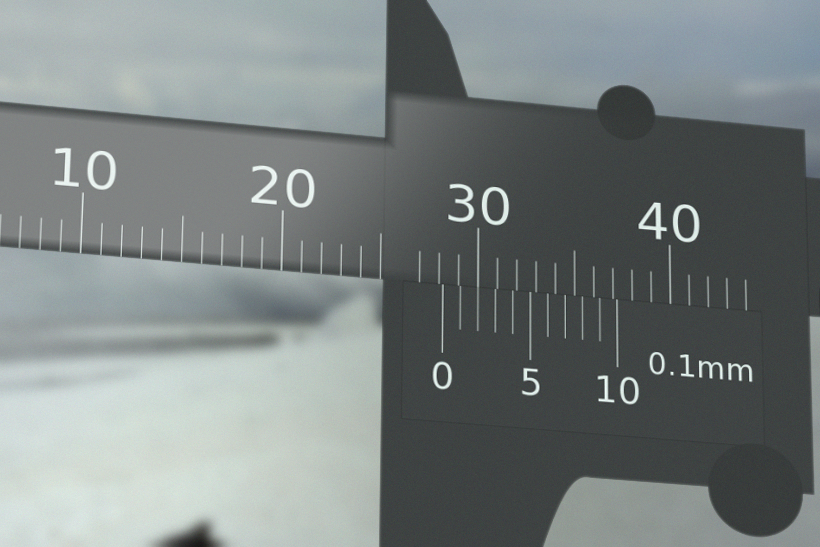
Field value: 28.2 mm
